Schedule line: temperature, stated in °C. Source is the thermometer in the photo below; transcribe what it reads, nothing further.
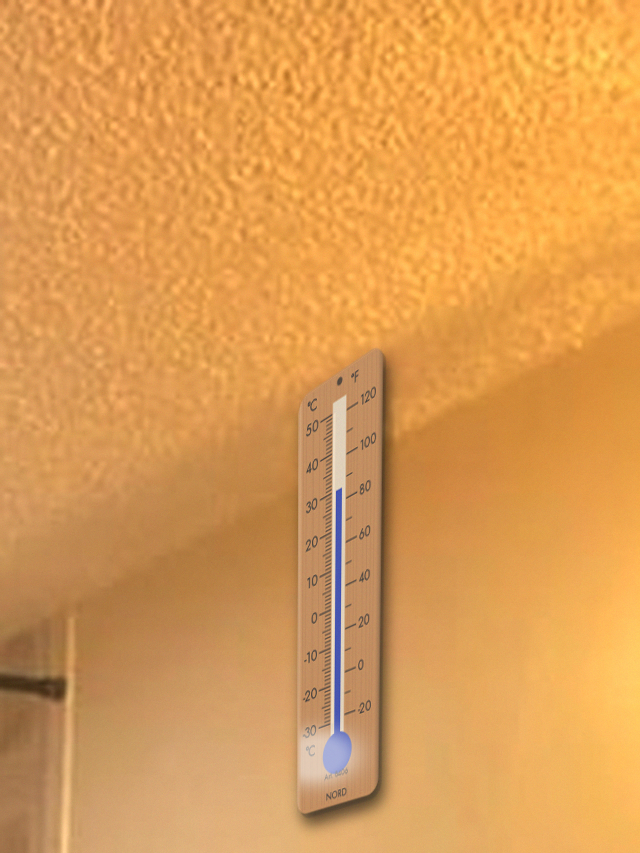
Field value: 30 °C
